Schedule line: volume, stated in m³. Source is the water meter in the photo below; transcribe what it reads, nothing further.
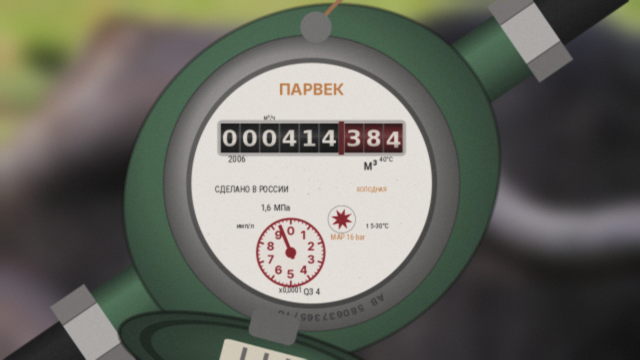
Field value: 414.3839 m³
